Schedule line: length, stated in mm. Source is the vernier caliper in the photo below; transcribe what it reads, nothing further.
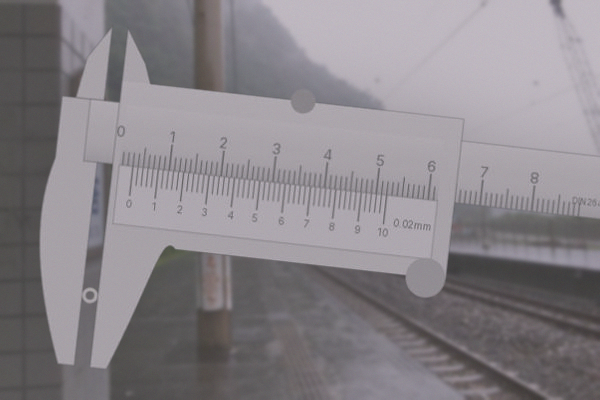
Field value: 3.0 mm
